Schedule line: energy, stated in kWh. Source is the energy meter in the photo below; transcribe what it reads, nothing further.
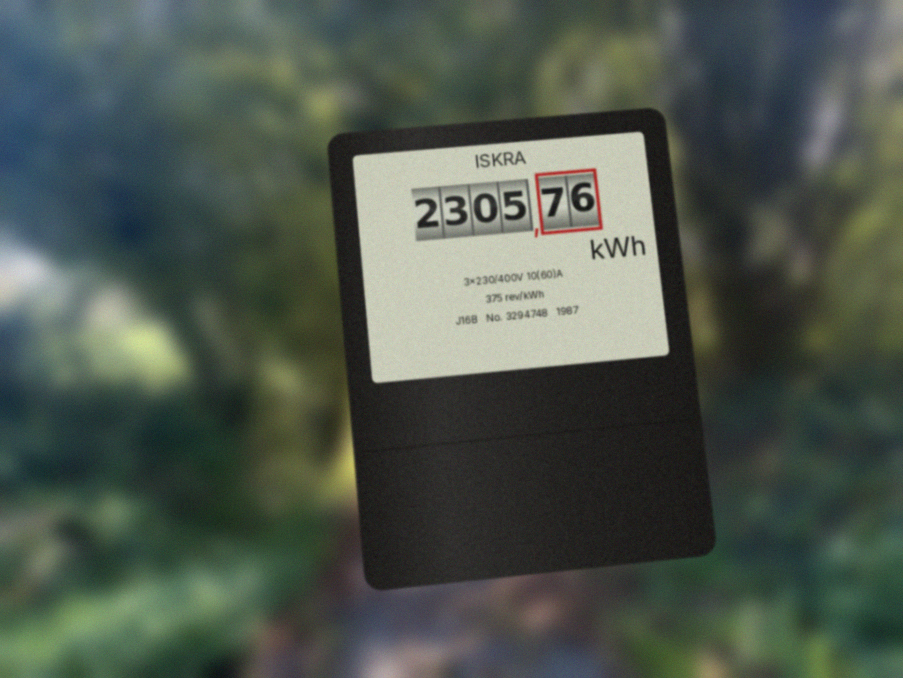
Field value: 2305.76 kWh
